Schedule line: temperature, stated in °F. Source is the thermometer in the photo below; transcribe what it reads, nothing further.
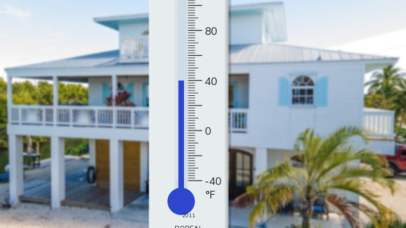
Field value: 40 °F
